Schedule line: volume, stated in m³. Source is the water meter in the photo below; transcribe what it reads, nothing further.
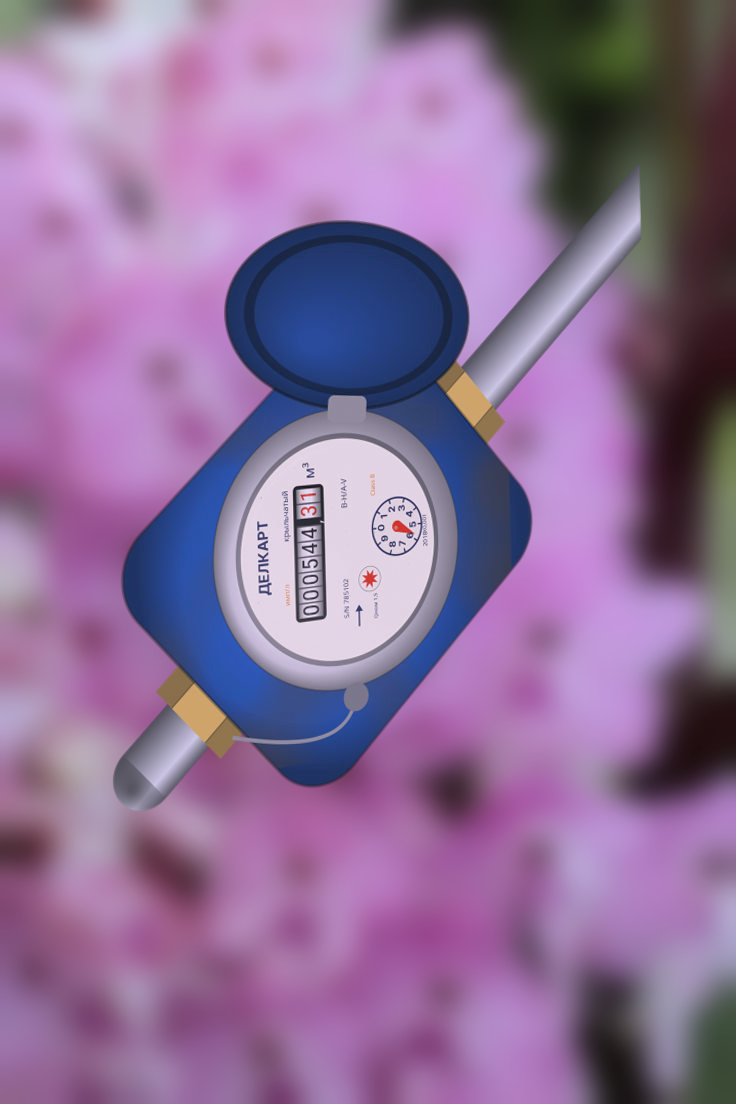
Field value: 544.315 m³
